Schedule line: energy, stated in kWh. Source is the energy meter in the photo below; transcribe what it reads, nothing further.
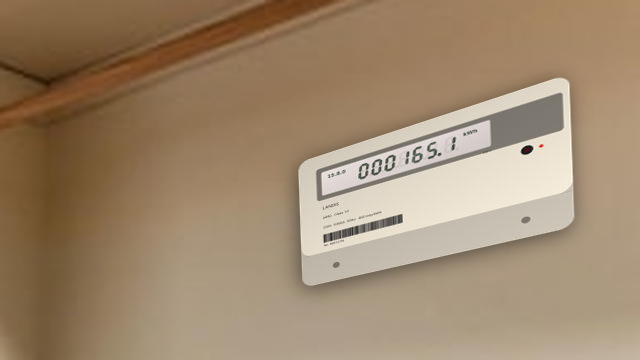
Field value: 165.1 kWh
